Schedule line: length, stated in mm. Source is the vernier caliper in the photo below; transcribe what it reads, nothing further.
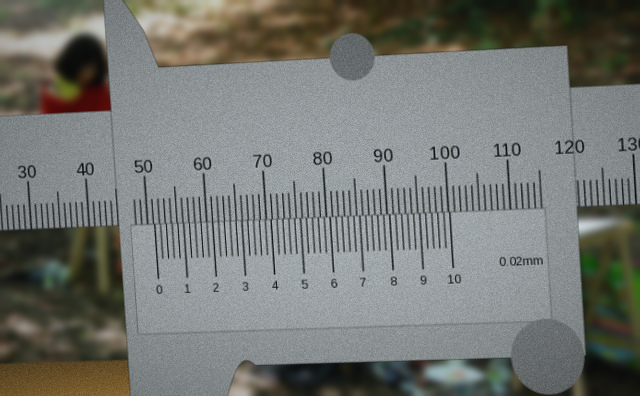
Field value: 51.2 mm
